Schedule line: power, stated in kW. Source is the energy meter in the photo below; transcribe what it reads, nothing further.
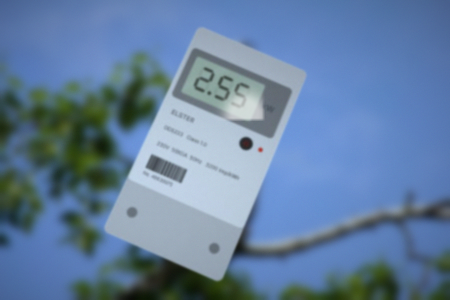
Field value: 2.55 kW
